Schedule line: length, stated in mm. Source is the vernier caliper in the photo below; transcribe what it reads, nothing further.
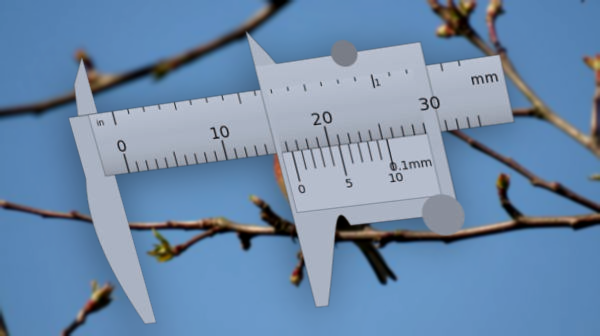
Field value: 16.4 mm
